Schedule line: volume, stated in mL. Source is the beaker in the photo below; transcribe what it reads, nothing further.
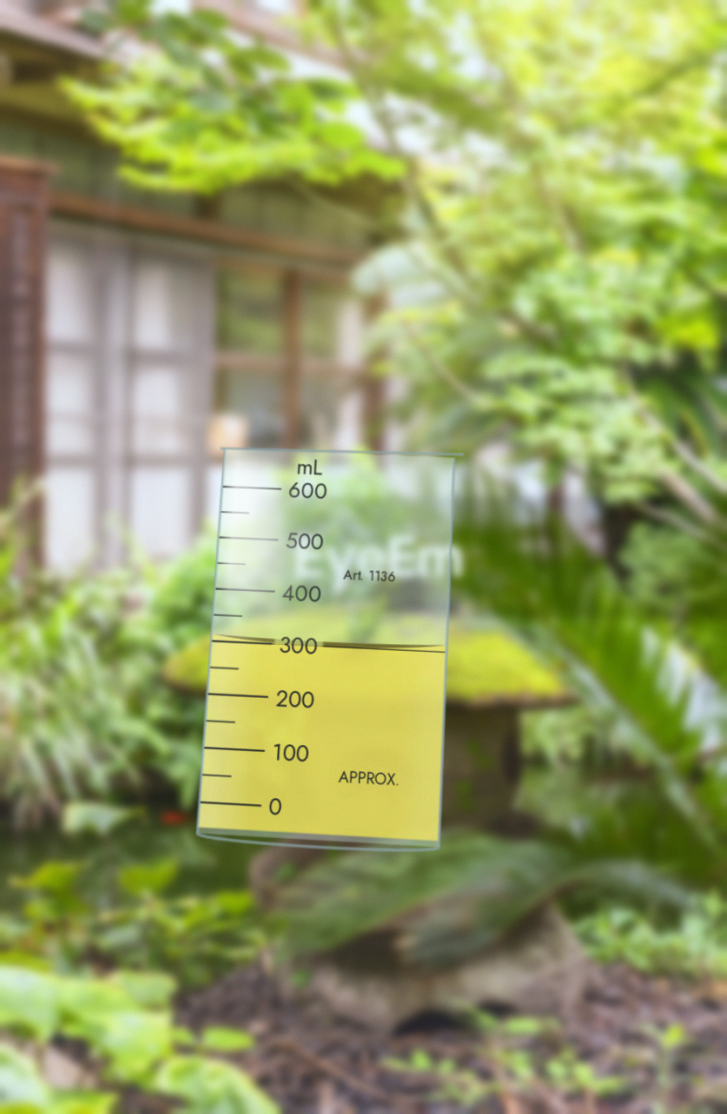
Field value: 300 mL
